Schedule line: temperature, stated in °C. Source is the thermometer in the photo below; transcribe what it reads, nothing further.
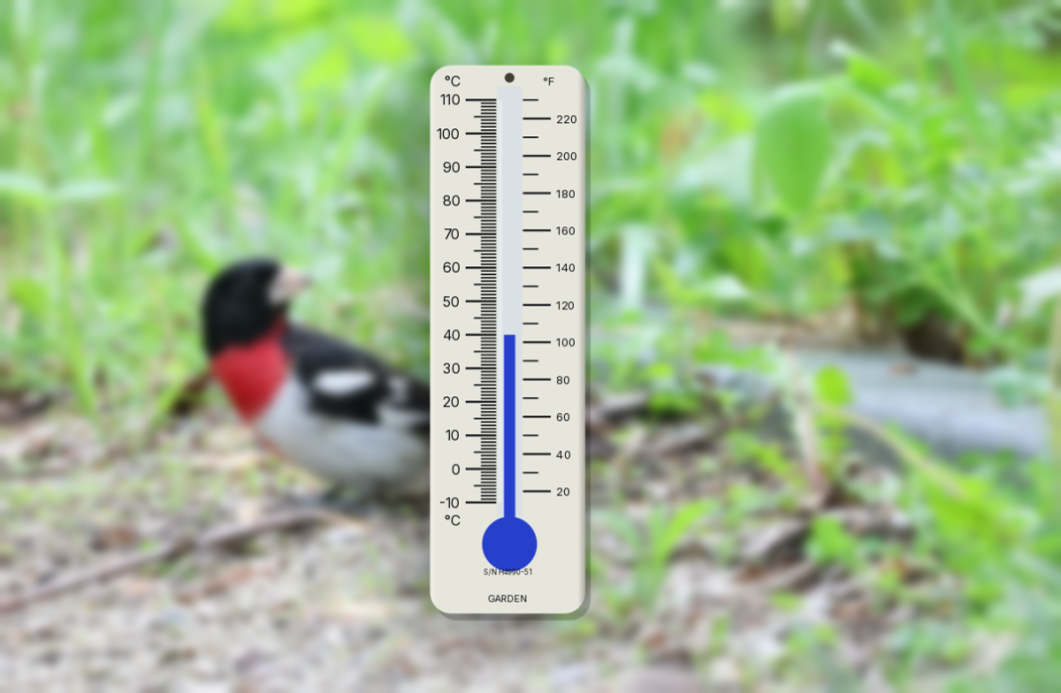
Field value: 40 °C
